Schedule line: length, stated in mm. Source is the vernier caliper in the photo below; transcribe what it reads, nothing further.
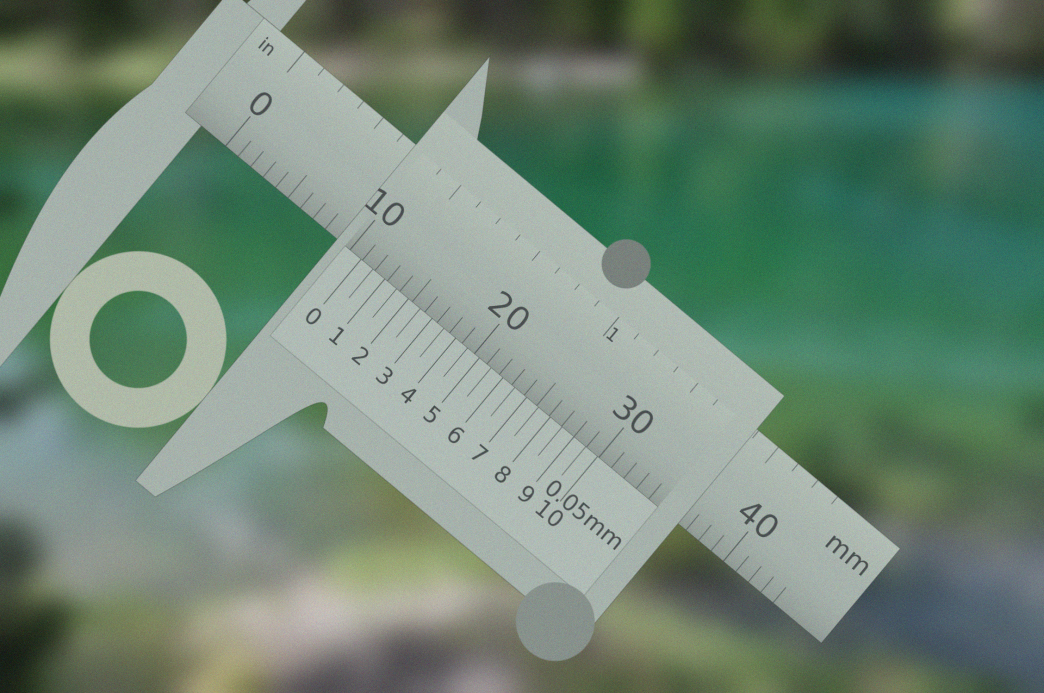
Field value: 10.9 mm
